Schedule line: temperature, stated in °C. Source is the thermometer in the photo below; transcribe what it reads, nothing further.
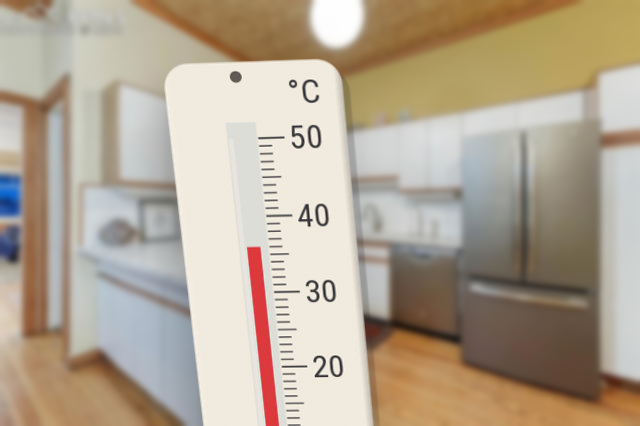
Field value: 36 °C
